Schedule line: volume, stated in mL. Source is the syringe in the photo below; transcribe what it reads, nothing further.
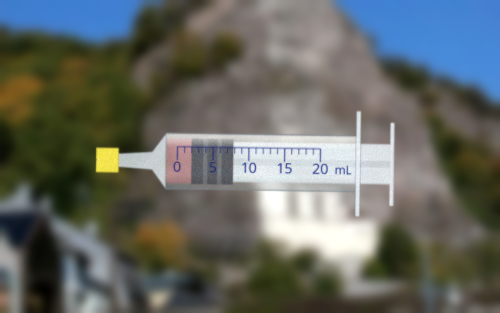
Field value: 2 mL
